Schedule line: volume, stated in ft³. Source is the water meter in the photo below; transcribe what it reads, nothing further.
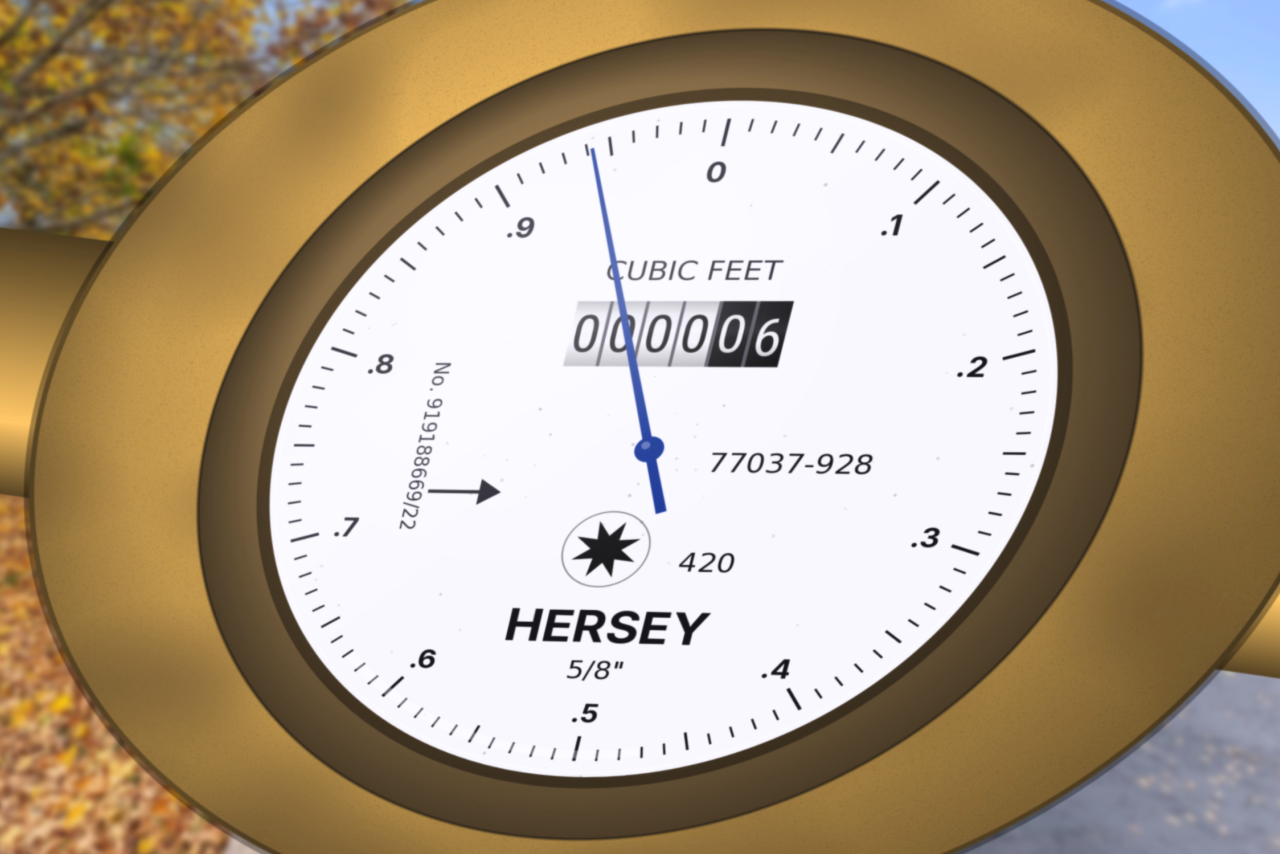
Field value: 5.94 ft³
